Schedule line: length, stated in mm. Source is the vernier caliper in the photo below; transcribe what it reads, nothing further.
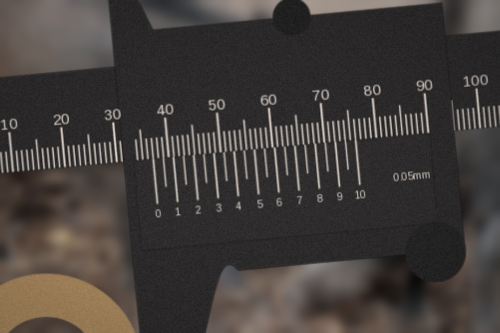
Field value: 37.0 mm
